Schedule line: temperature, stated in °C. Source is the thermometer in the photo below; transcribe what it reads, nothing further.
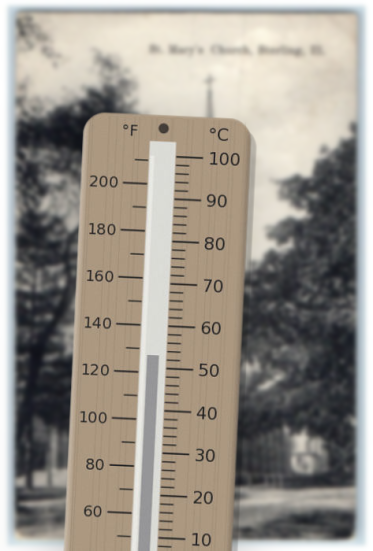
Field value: 53 °C
